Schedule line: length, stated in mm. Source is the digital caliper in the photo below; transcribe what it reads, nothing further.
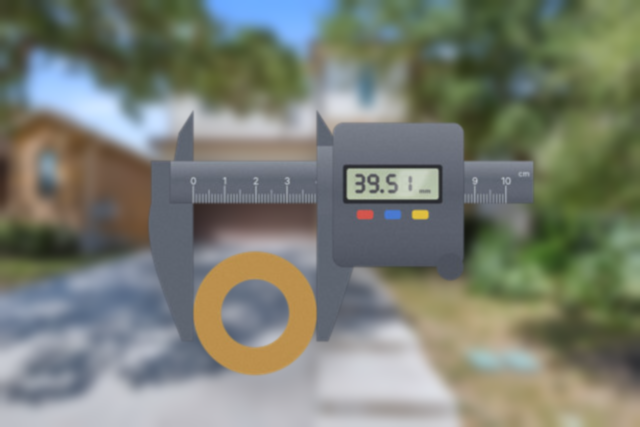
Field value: 39.51 mm
